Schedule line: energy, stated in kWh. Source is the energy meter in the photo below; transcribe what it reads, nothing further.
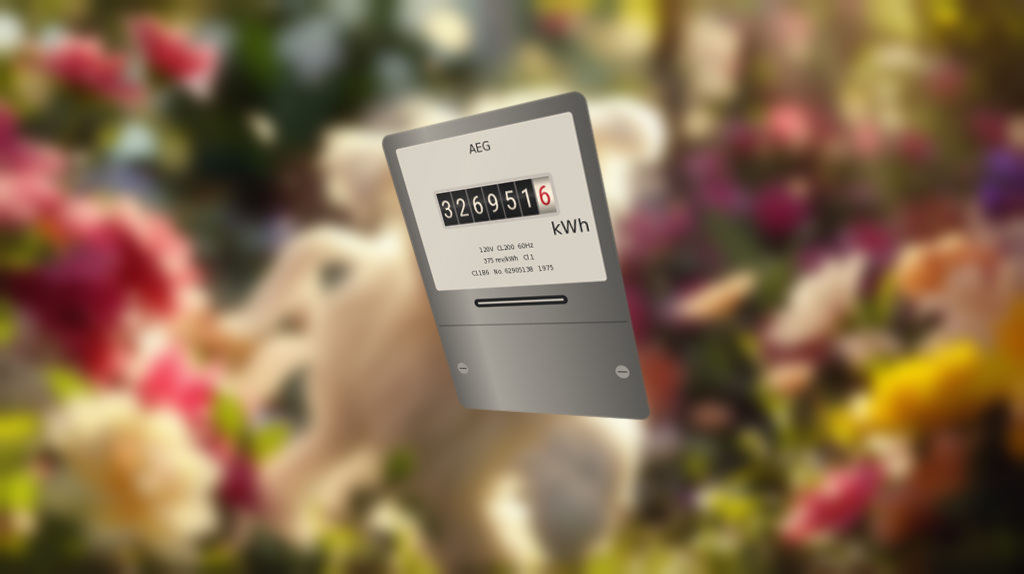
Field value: 326951.6 kWh
